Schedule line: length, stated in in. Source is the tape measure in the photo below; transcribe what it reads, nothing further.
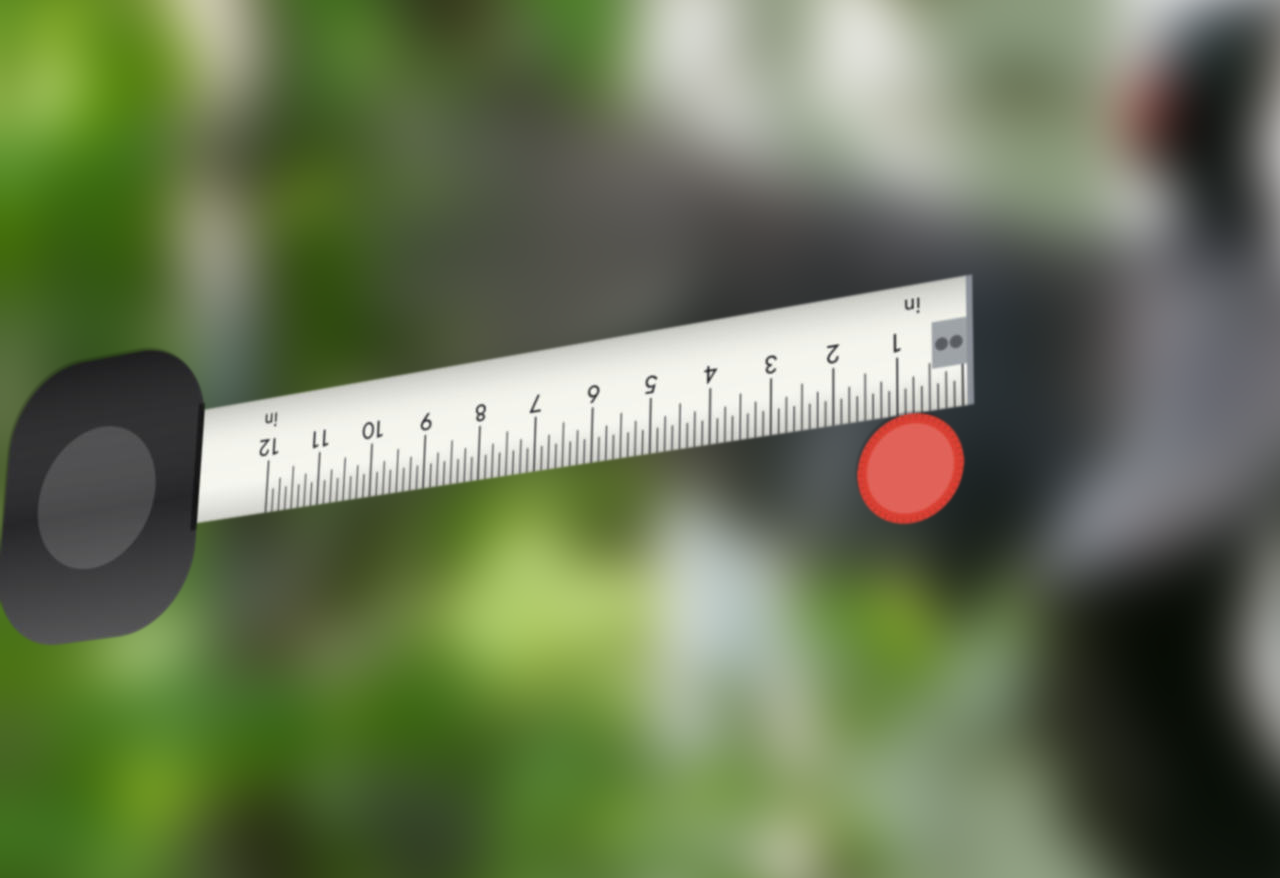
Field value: 1.625 in
